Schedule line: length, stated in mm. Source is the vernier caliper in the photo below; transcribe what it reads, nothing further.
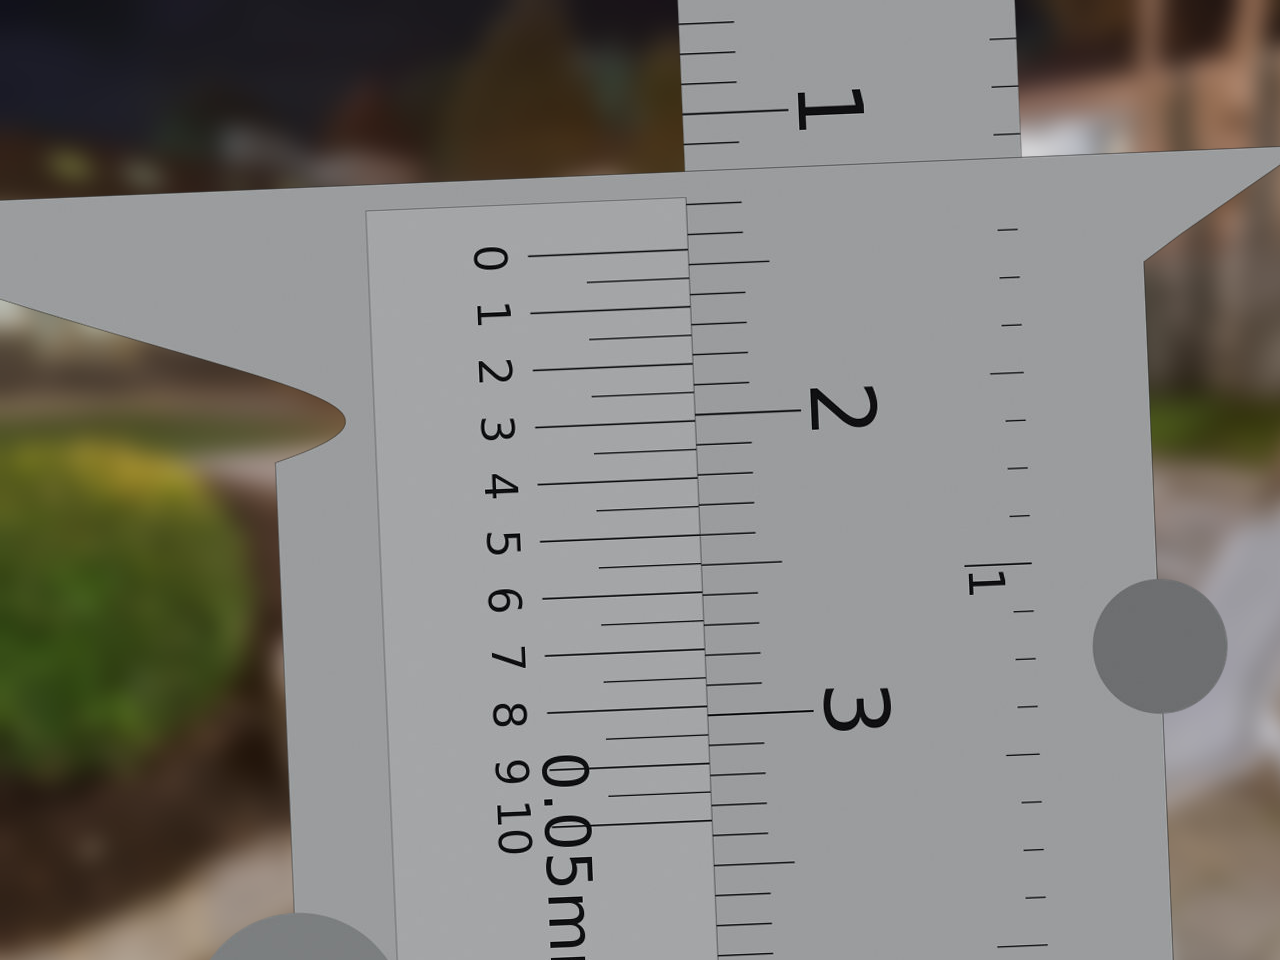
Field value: 14.50 mm
